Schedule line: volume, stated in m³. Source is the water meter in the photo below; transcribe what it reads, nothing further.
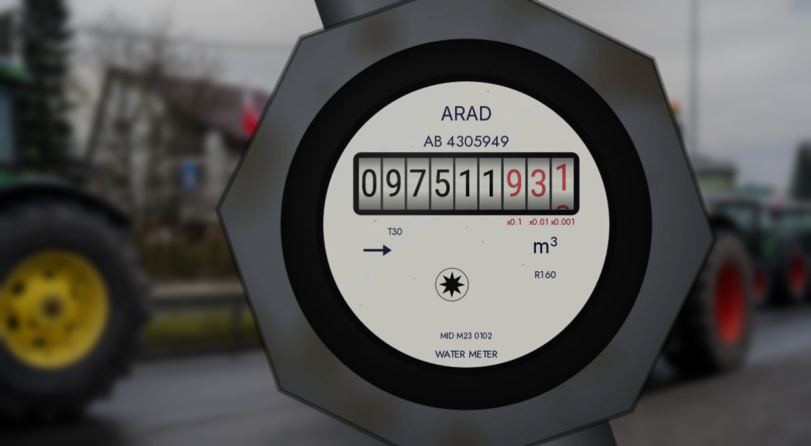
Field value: 97511.931 m³
